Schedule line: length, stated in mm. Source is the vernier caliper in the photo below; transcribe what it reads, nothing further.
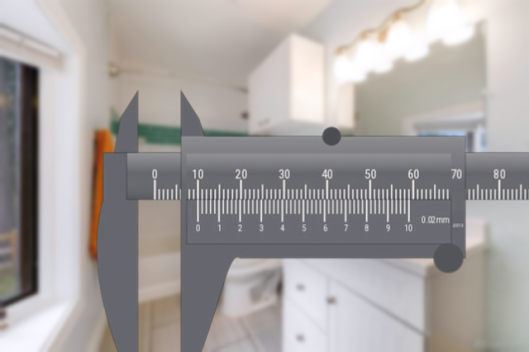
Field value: 10.0 mm
